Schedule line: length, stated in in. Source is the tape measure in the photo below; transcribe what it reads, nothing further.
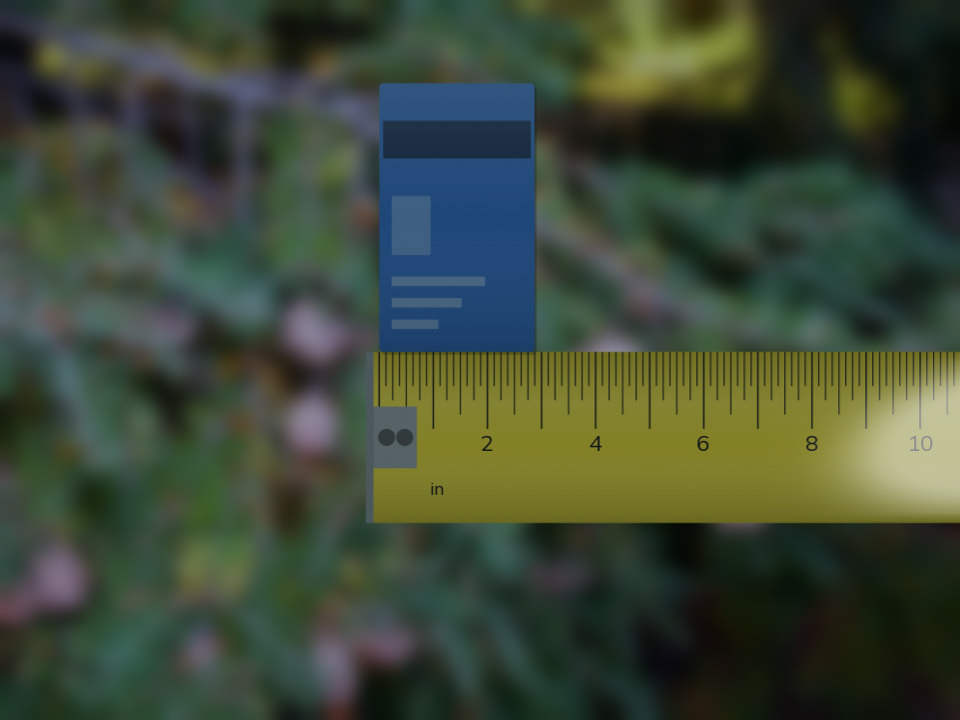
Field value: 2.875 in
